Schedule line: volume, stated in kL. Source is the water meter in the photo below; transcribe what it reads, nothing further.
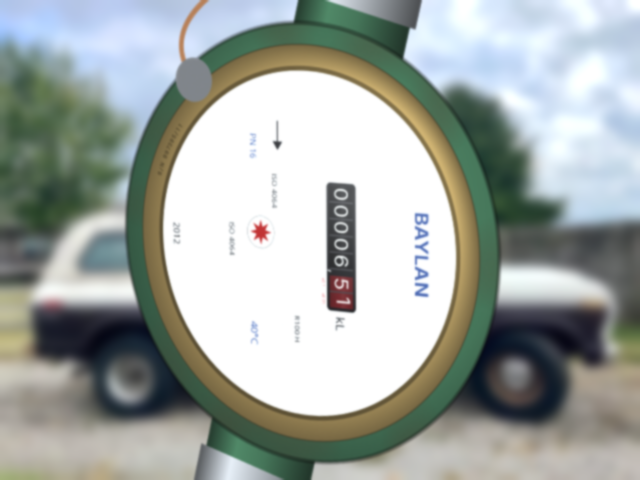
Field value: 6.51 kL
